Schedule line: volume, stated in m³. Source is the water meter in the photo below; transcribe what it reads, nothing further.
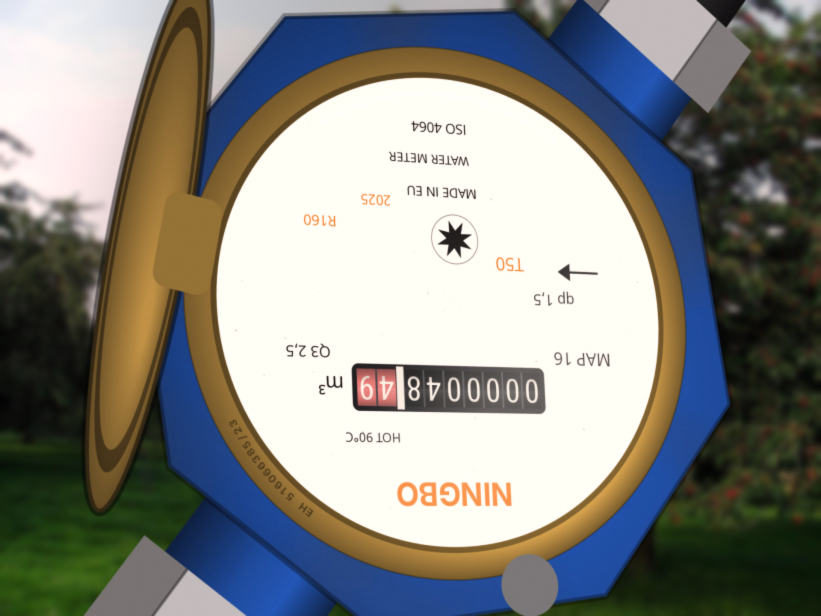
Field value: 48.49 m³
